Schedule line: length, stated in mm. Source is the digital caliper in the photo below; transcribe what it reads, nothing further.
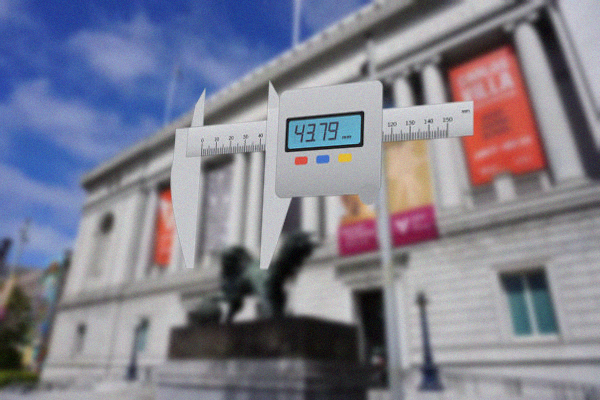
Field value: 43.79 mm
